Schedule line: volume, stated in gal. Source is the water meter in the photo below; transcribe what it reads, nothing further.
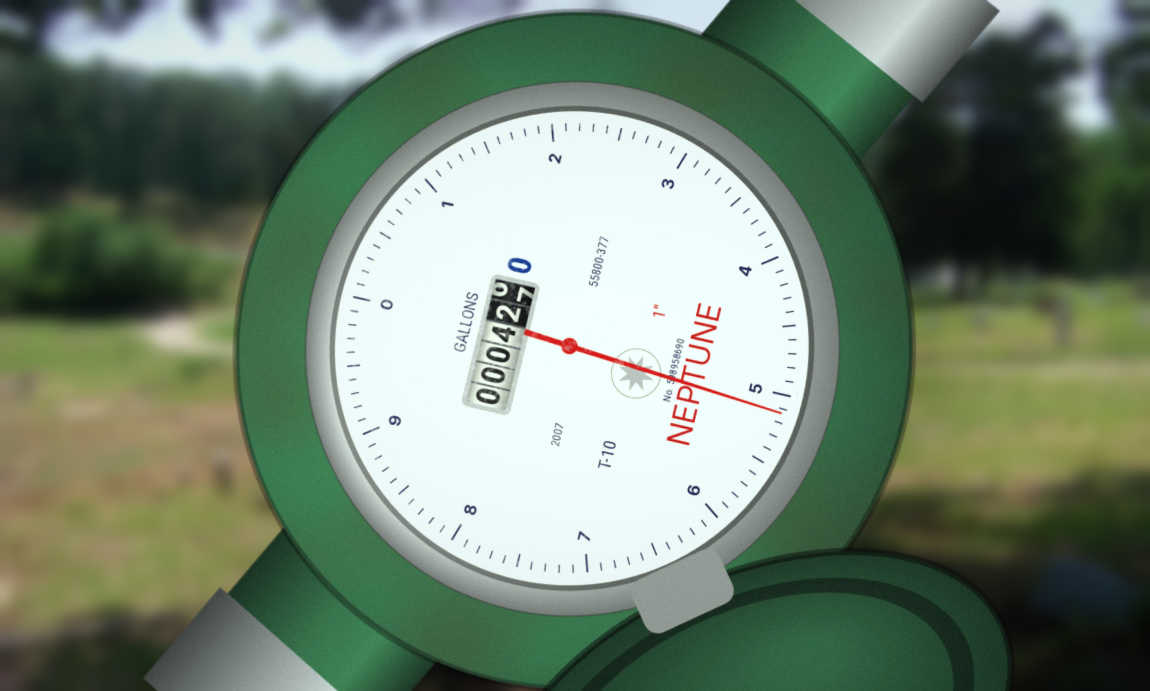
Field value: 4265.1 gal
